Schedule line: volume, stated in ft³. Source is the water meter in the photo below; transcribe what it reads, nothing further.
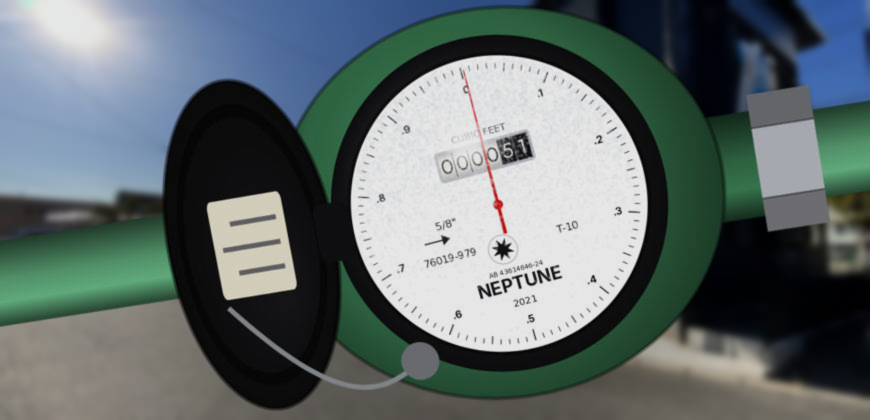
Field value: 51.00 ft³
